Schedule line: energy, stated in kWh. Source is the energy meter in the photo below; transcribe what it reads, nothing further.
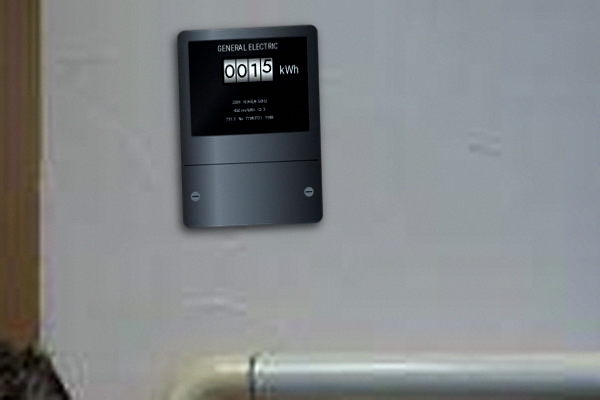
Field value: 15 kWh
